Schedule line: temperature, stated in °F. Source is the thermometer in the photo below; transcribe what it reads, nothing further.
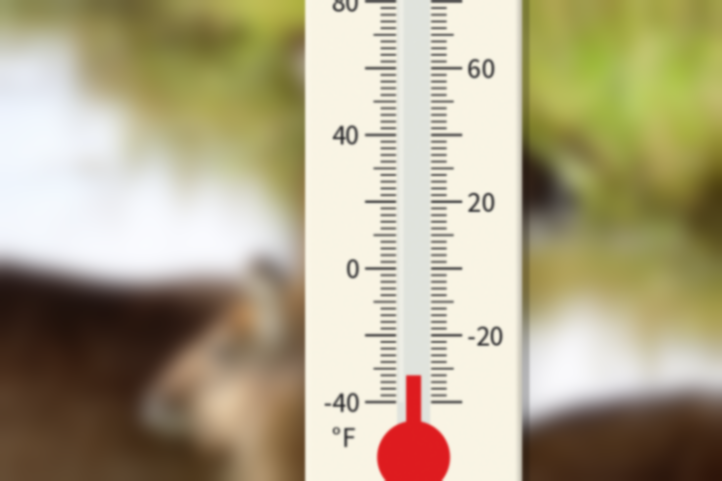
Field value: -32 °F
